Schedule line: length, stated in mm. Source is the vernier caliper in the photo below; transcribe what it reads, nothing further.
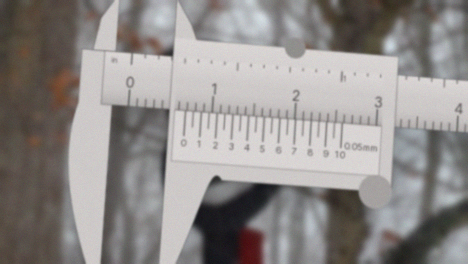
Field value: 6.8 mm
